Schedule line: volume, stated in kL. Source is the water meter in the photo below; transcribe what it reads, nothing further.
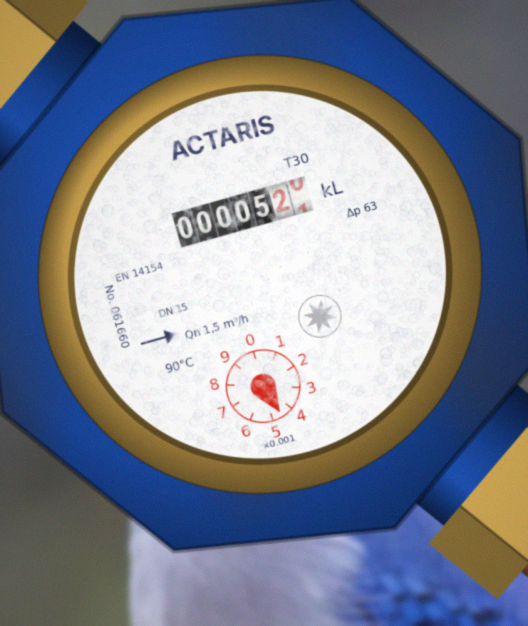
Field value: 5.204 kL
